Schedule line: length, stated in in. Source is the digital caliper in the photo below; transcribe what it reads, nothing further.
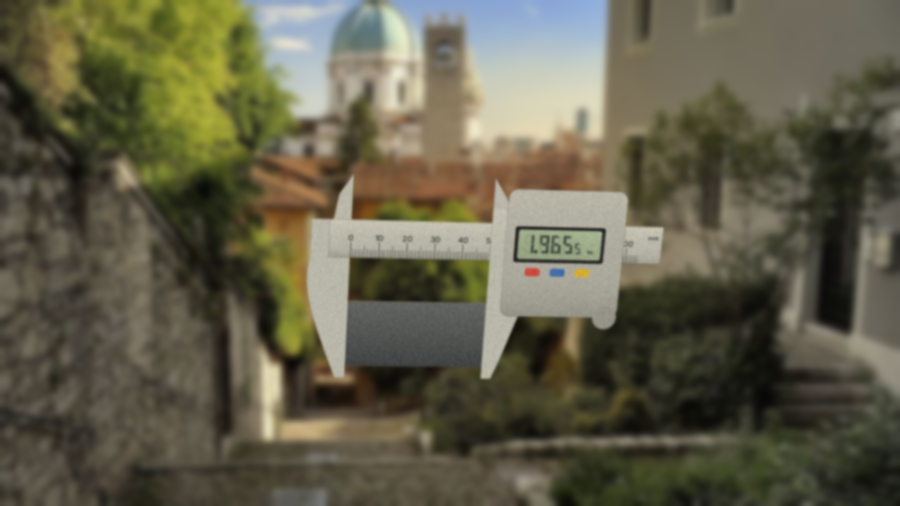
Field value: 1.9655 in
